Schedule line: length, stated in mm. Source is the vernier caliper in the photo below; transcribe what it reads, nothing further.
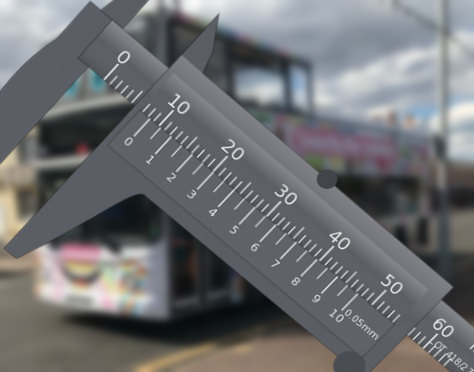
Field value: 8.4 mm
